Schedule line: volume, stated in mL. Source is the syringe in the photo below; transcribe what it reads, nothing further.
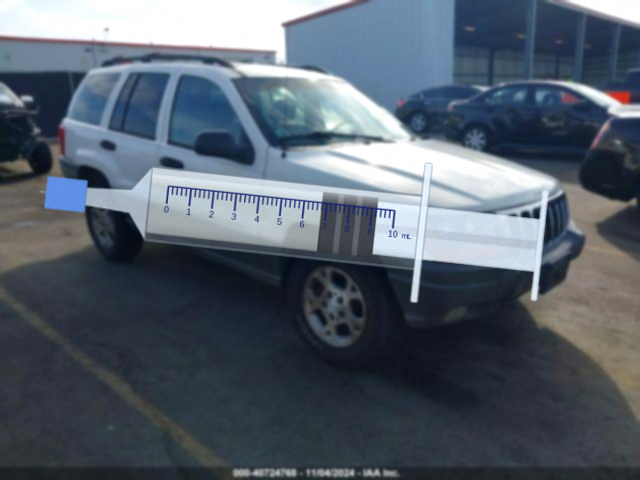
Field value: 6.8 mL
